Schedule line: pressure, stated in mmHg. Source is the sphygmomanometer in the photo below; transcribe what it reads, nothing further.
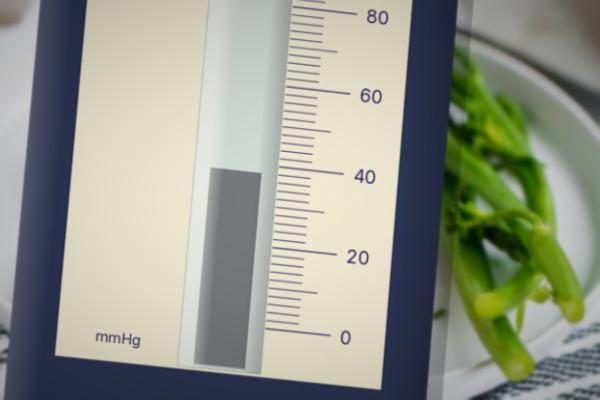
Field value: 38 mmHg
